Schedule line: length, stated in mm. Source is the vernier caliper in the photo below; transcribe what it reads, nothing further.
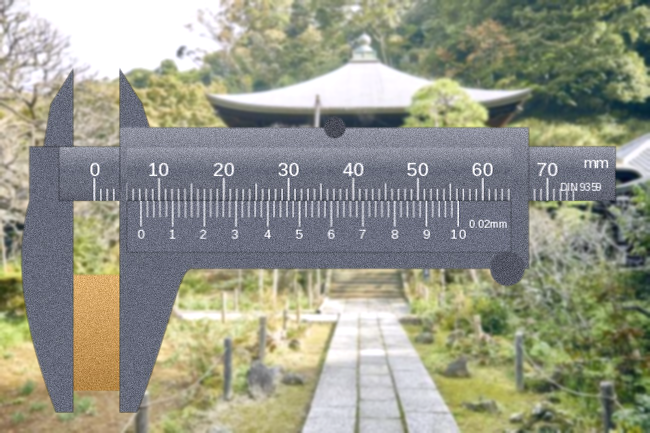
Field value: 7.2 mm
